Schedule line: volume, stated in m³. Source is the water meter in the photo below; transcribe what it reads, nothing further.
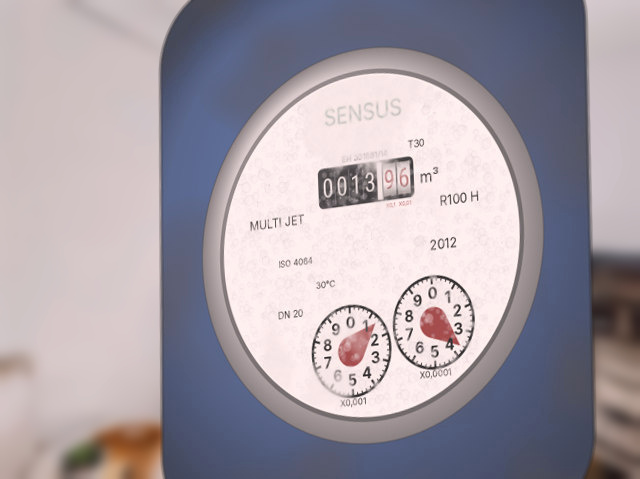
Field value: 13.9613 m³
